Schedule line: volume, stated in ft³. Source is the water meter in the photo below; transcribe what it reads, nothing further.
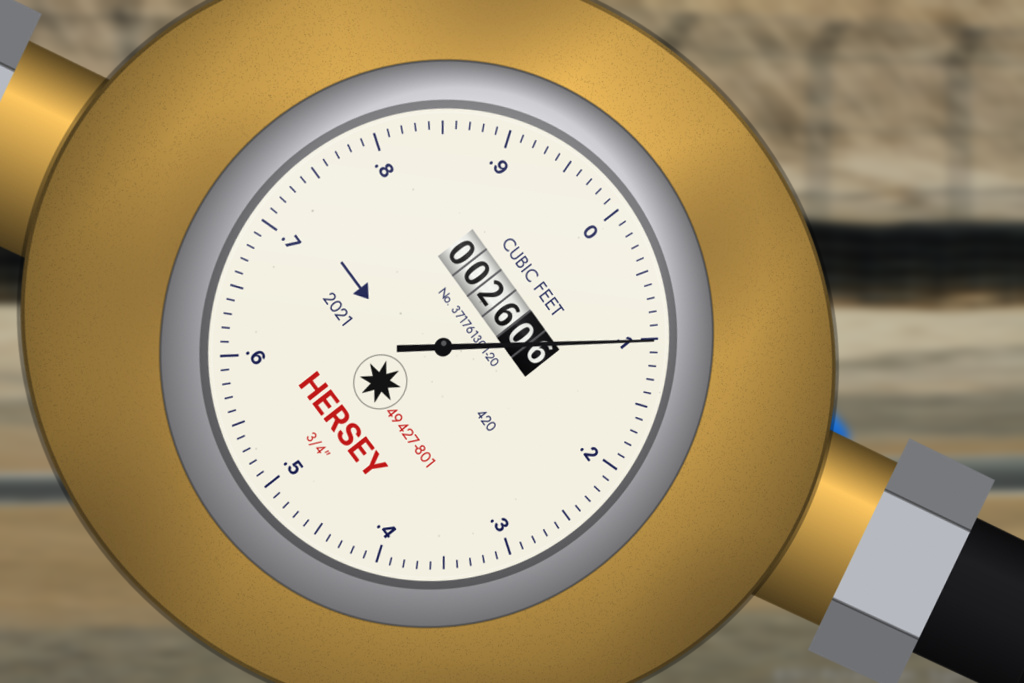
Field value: 2606.10 ft³
